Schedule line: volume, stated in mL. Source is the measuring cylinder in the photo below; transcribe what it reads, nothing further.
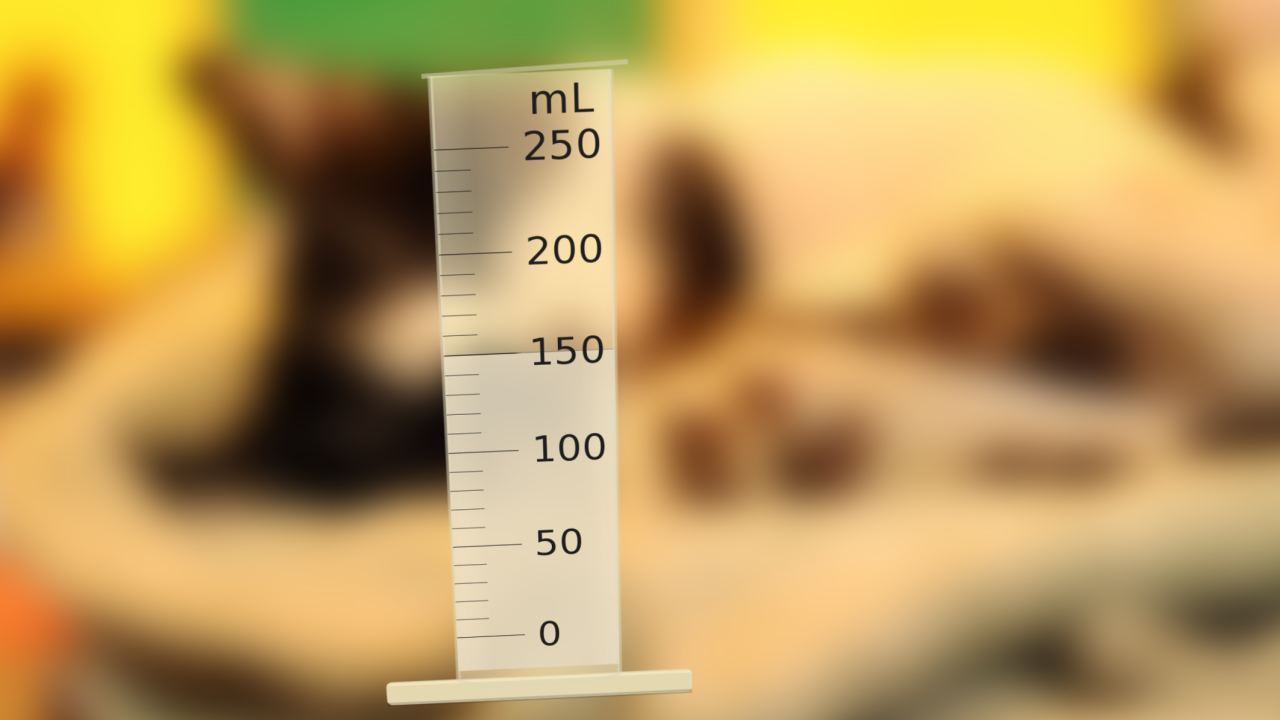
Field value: 150 mL
